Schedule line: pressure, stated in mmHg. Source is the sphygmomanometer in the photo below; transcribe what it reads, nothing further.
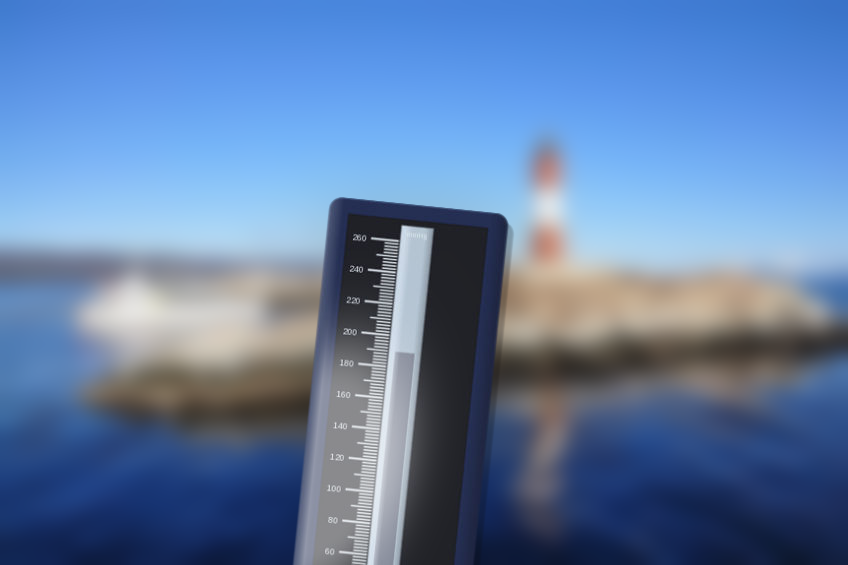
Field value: 190 mmHg
